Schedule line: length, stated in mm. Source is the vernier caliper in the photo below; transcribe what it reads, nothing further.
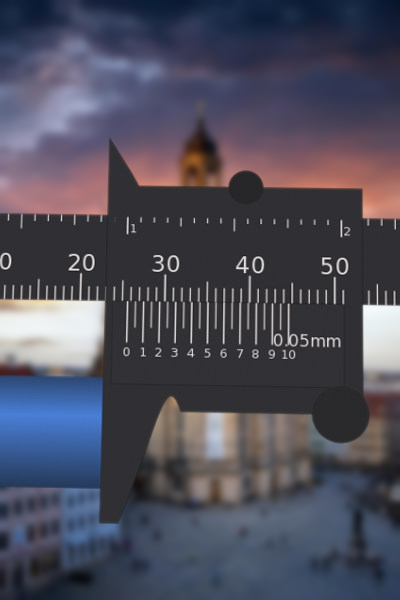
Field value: 25.6 mm
